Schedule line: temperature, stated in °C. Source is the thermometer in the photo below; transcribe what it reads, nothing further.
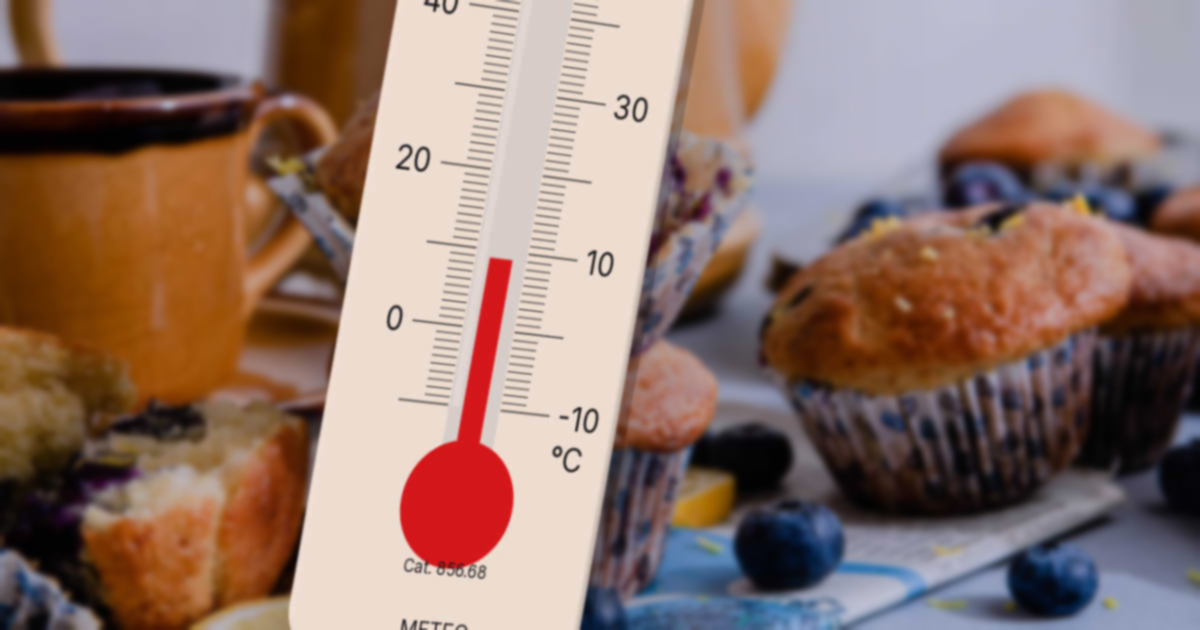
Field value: 9 °C
